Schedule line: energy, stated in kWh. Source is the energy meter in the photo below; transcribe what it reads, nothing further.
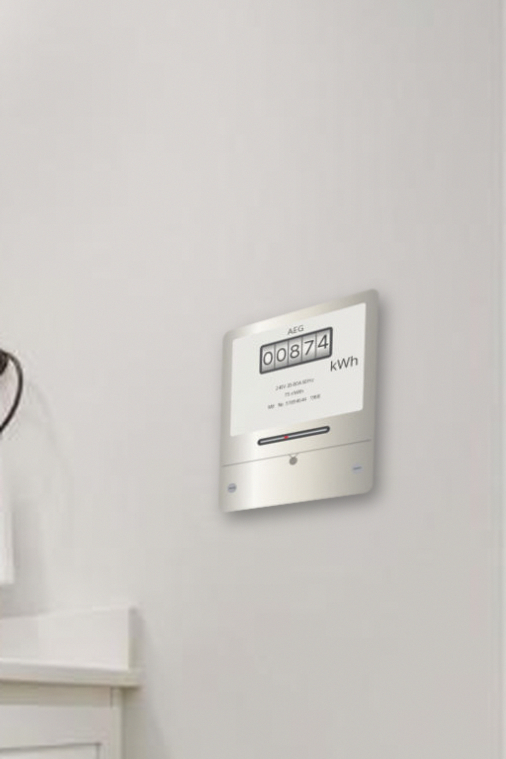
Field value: 874 kWh
